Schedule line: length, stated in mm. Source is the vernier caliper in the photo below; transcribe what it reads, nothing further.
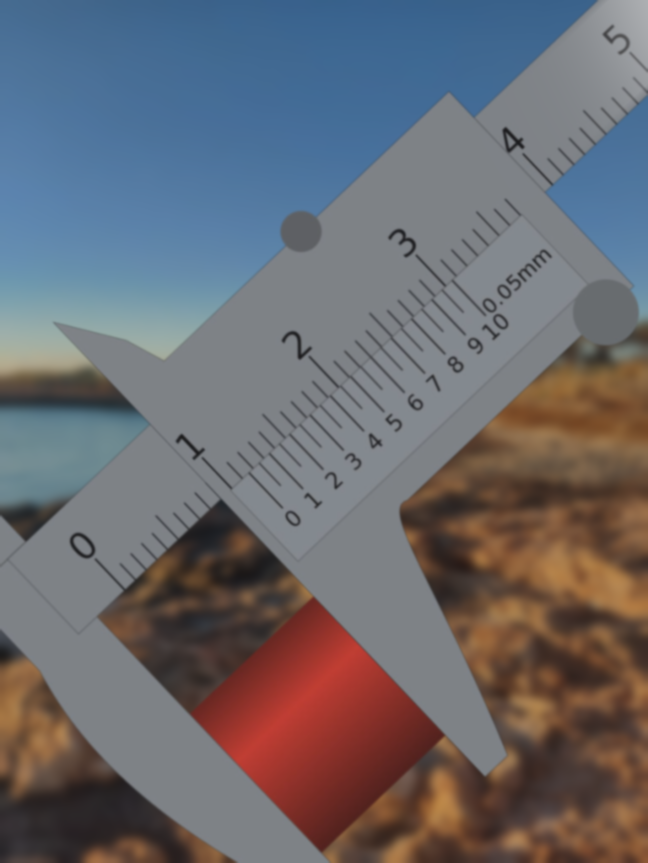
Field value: 11.6 mm
